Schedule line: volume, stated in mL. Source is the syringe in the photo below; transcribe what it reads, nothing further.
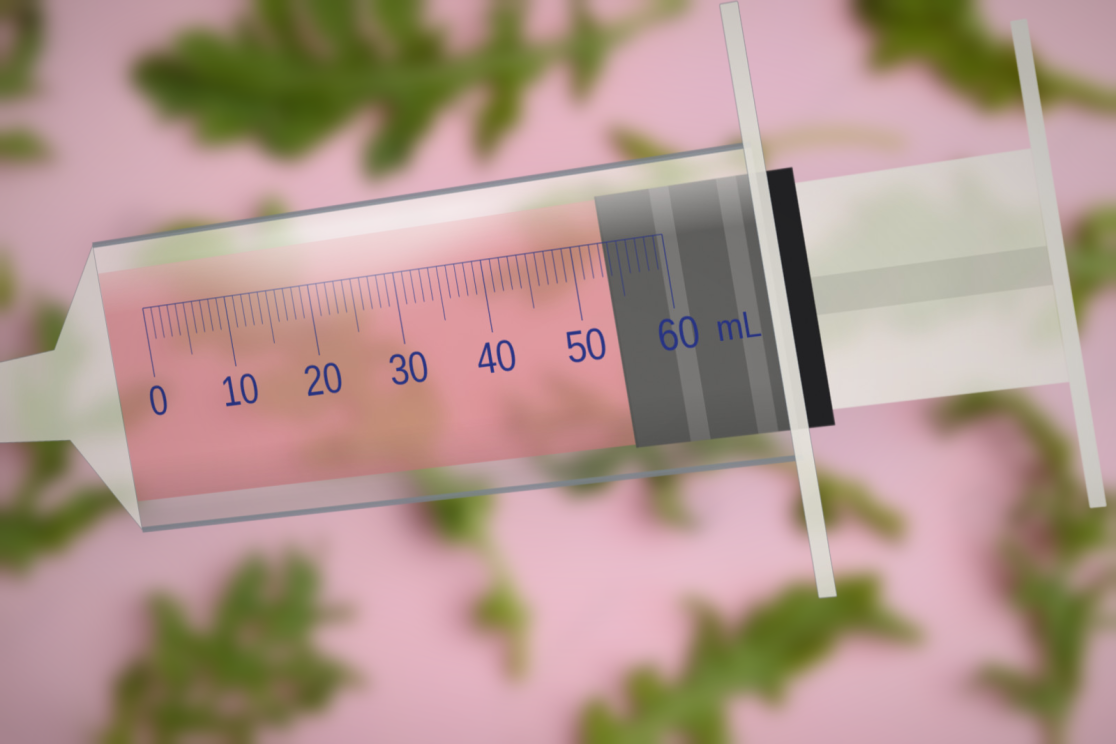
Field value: 53.5 mL
